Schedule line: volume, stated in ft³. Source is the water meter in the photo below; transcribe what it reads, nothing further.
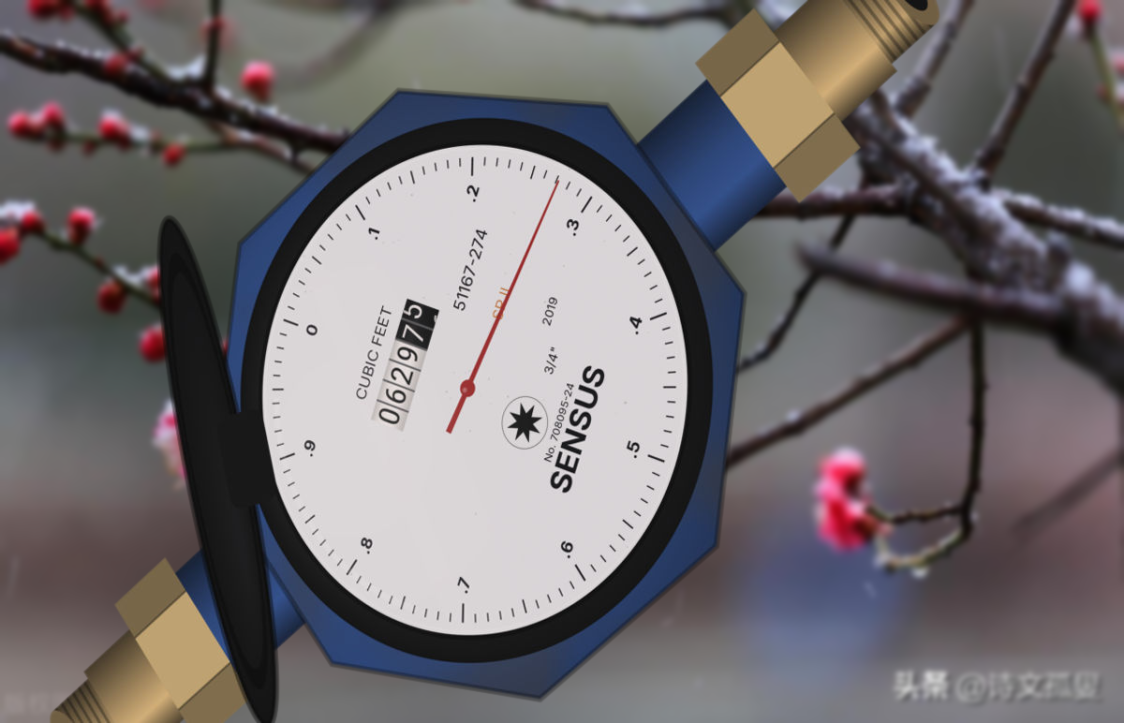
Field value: 62975.27 ft³
